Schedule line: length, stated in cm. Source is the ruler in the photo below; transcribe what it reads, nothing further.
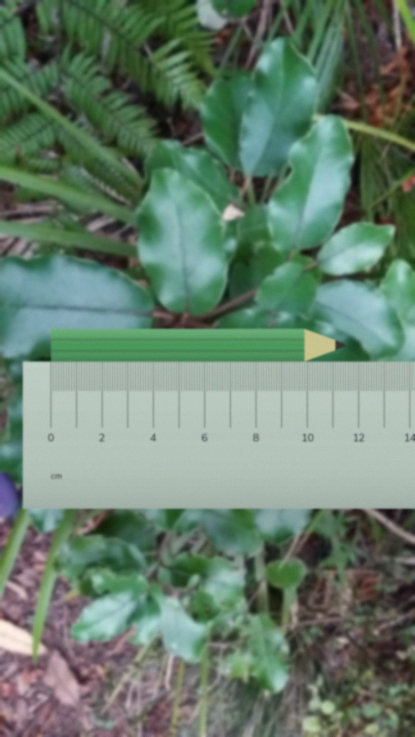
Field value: 11.5 cm
